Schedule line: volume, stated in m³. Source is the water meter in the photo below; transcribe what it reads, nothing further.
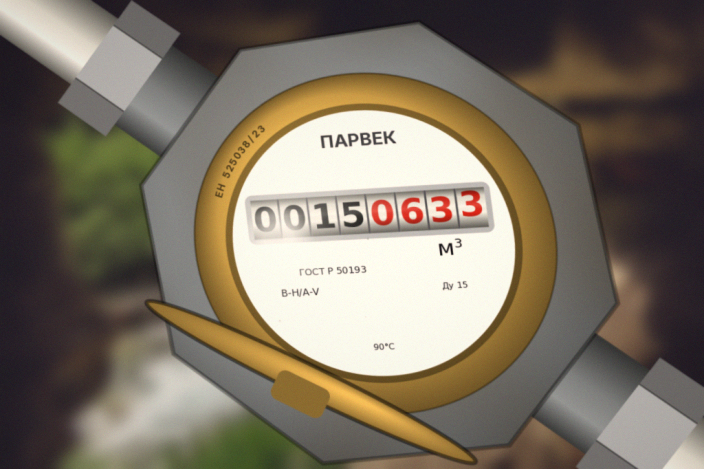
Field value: 15.0633 m³
